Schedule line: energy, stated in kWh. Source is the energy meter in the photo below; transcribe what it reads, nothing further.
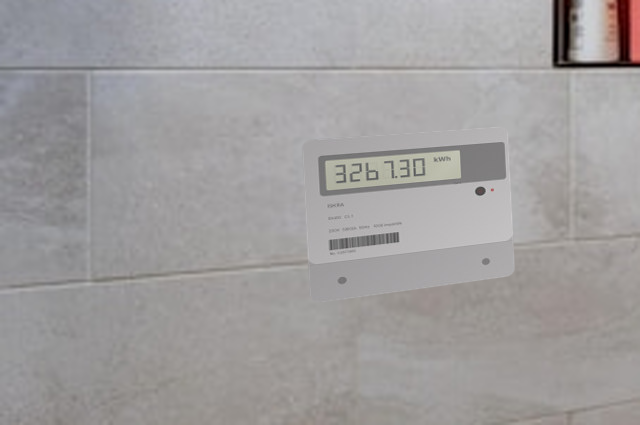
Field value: 3267.30 kWh
